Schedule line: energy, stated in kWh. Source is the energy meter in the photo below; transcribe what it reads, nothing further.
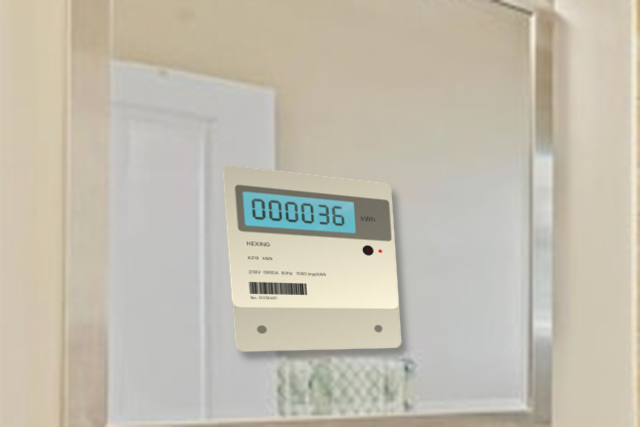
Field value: 36 kWh
